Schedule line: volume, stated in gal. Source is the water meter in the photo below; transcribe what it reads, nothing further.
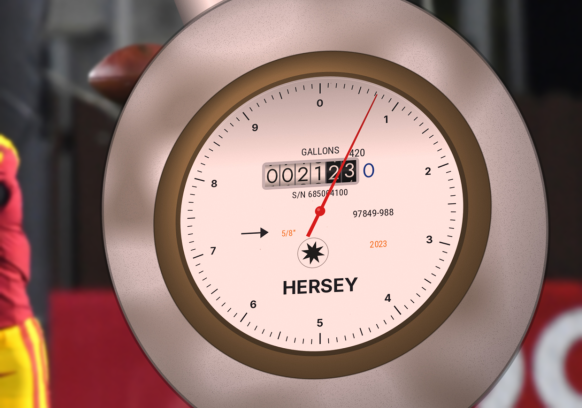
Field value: 21230.7 gal
